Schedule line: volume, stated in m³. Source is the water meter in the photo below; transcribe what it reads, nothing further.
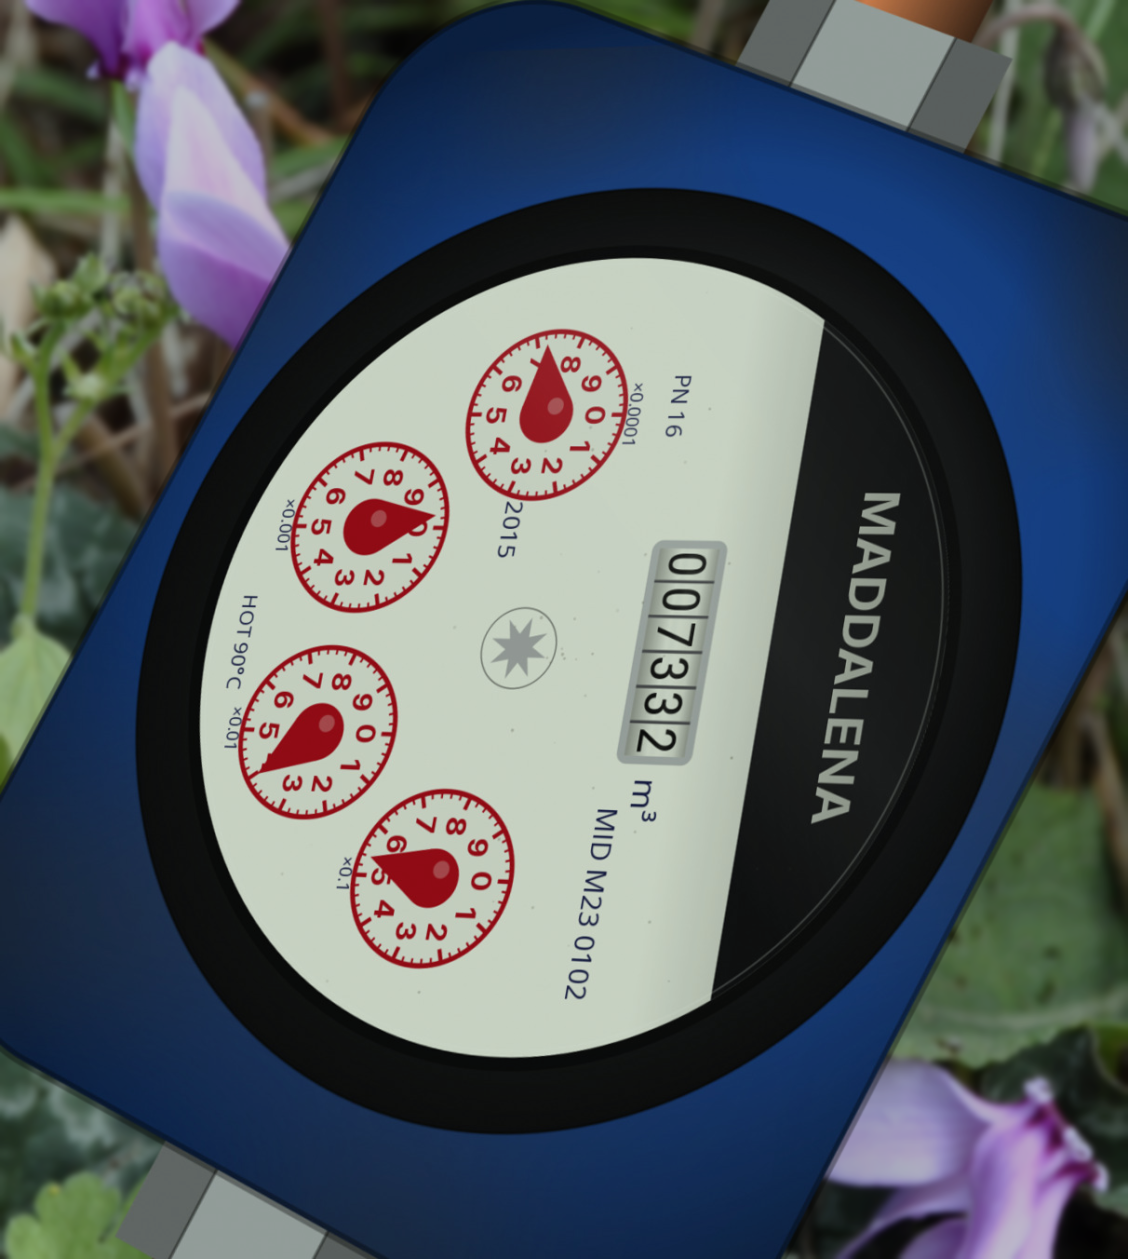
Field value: 7332.5397 m³
